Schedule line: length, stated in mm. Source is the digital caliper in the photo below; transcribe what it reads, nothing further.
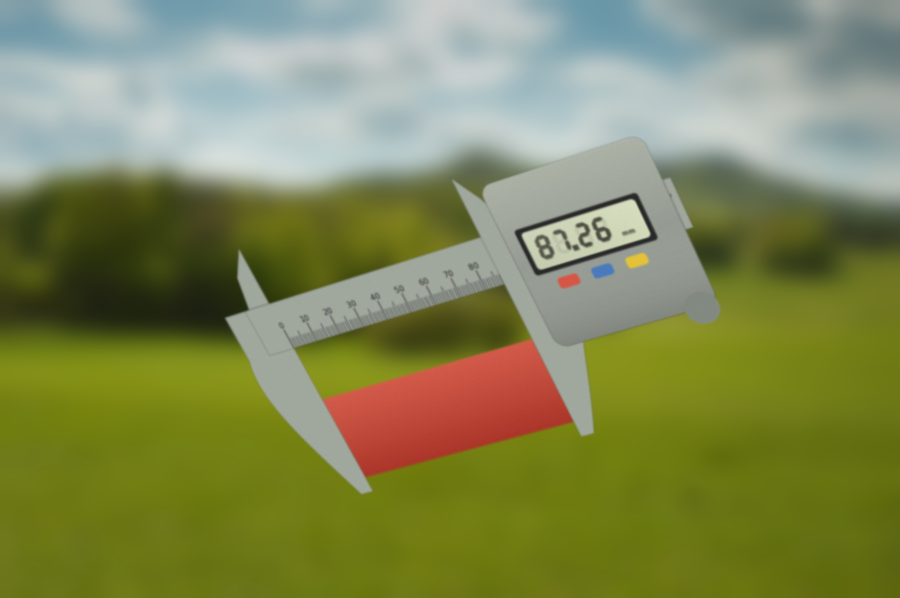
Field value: 87.26 mm
